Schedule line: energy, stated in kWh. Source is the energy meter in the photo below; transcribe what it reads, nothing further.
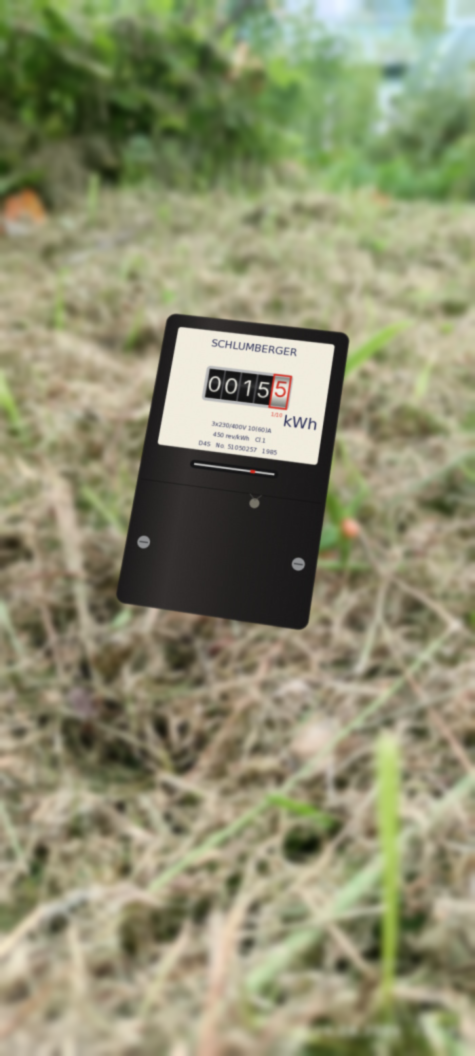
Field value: 15.5 kWh
